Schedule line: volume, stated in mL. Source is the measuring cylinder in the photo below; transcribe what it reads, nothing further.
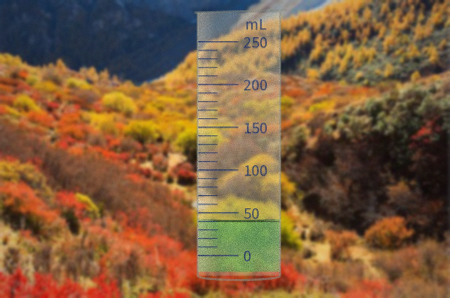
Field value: 40 mL
